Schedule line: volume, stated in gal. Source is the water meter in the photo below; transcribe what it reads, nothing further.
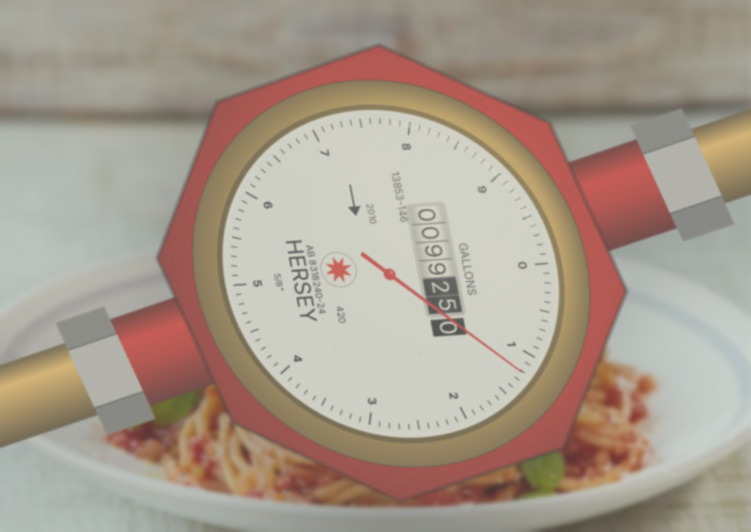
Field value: 99251.2 gal
